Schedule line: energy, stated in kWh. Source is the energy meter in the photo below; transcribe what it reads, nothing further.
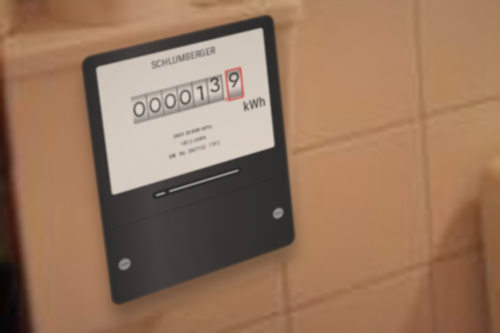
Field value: 13.9 kWh
